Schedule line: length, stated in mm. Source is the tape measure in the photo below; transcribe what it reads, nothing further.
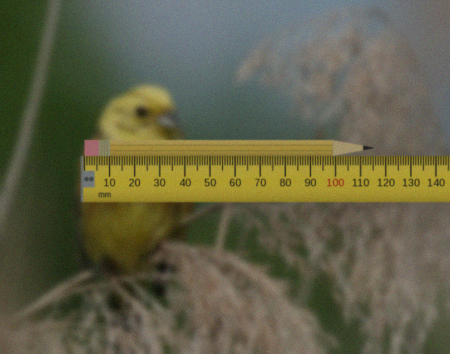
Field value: 115 mm
